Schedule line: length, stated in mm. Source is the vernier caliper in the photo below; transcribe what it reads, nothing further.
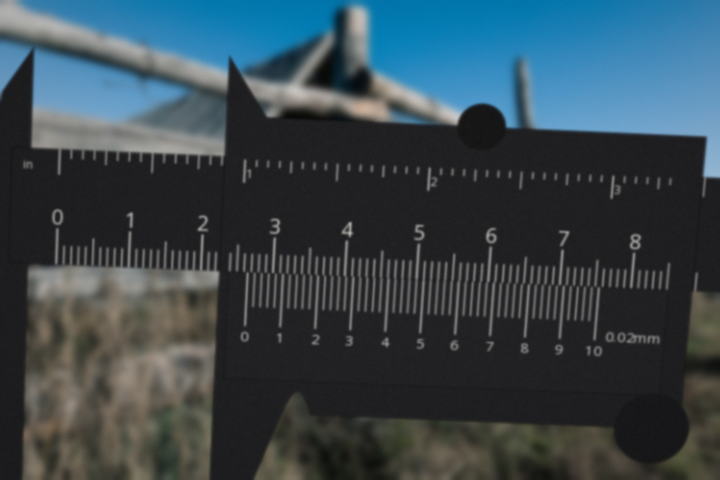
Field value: 26.5 mm
